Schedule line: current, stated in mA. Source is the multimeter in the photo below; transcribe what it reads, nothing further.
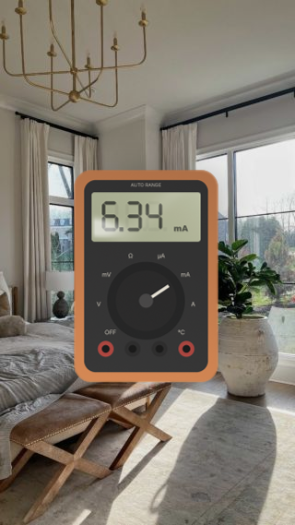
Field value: 6.34 mA
